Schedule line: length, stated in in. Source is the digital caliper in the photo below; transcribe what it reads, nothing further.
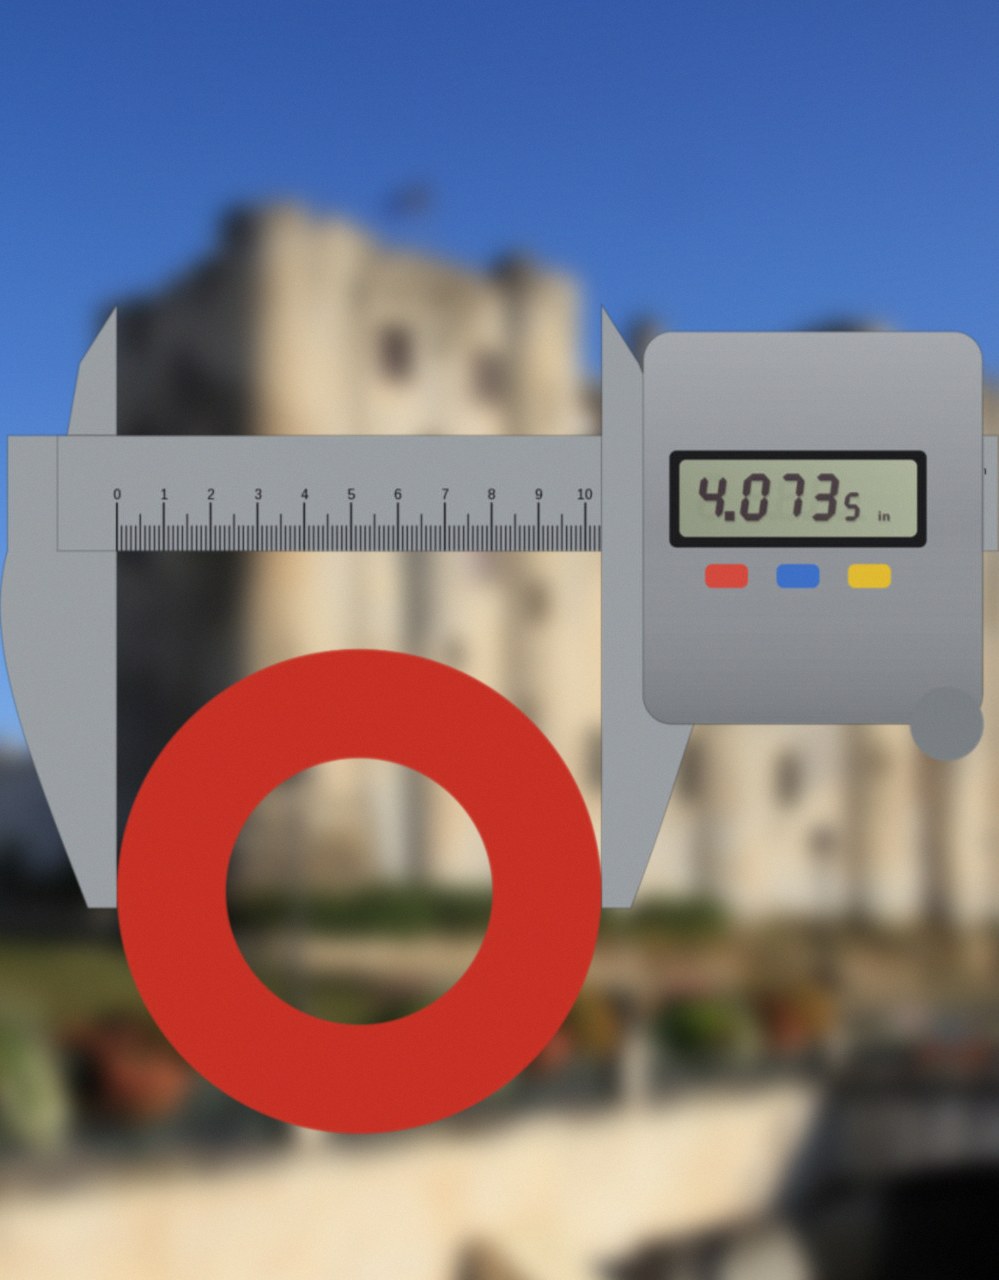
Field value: 4.0735 in
